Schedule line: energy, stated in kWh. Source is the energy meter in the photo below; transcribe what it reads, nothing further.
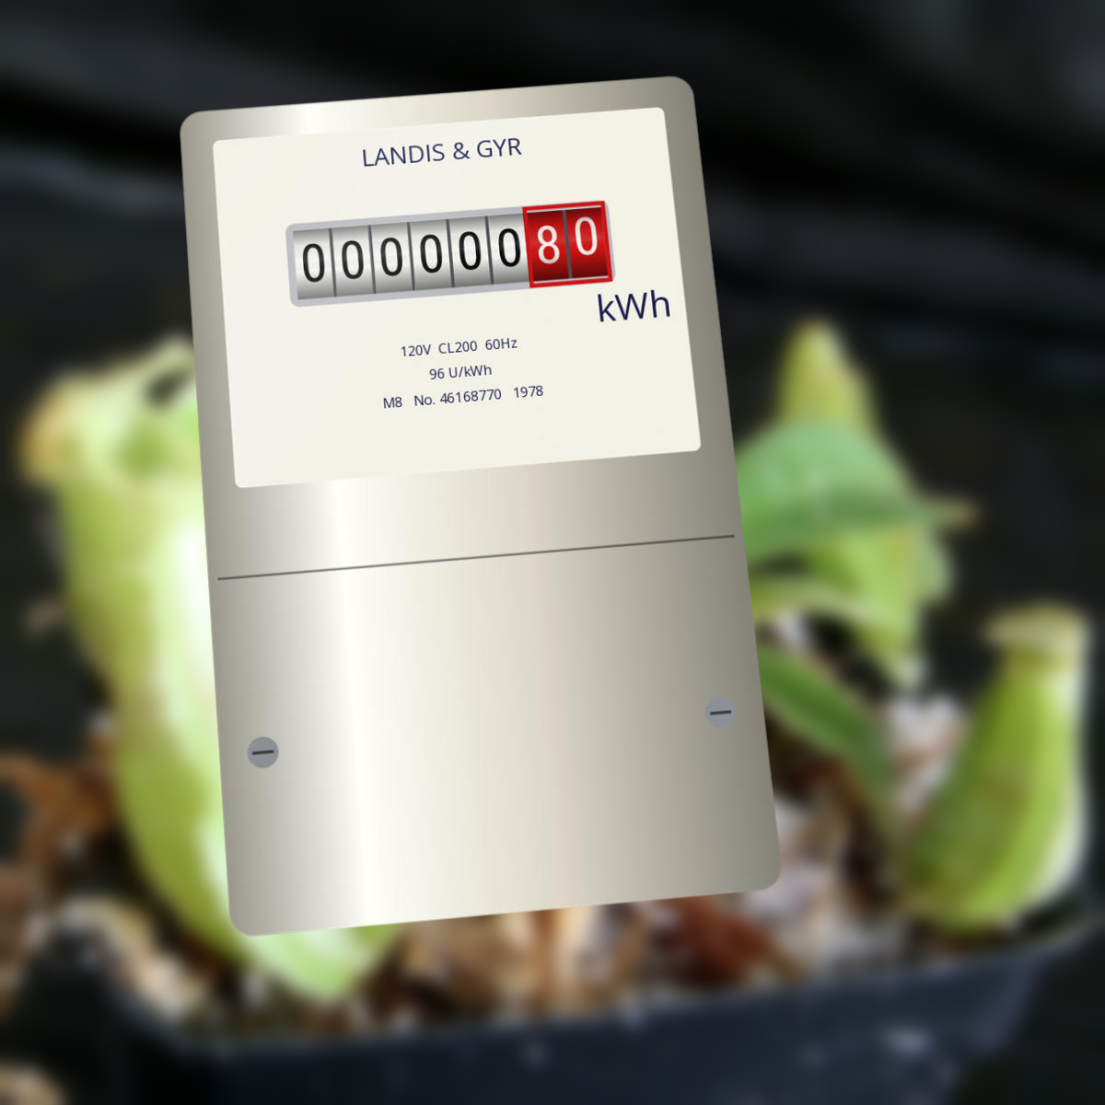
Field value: 0.80 kWh
